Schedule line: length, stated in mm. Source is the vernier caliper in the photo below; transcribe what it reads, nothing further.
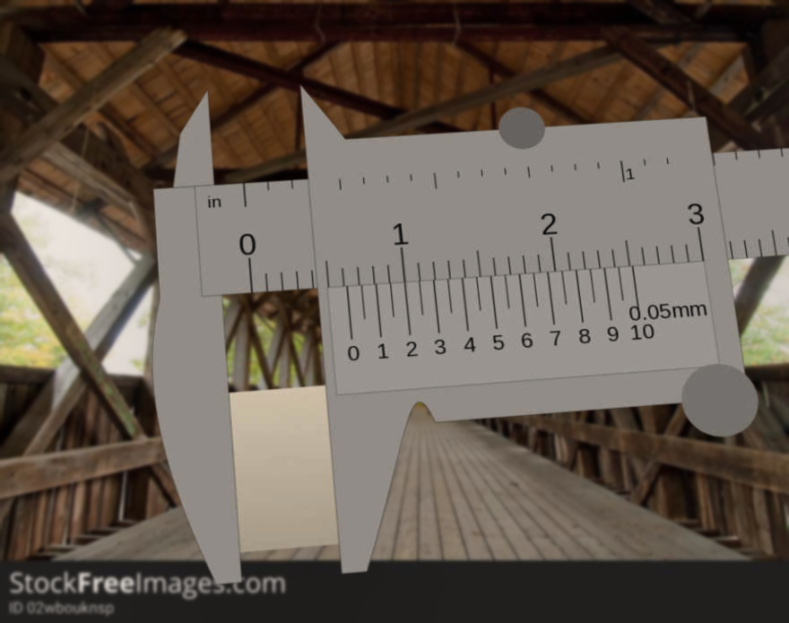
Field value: 6.2 mm
